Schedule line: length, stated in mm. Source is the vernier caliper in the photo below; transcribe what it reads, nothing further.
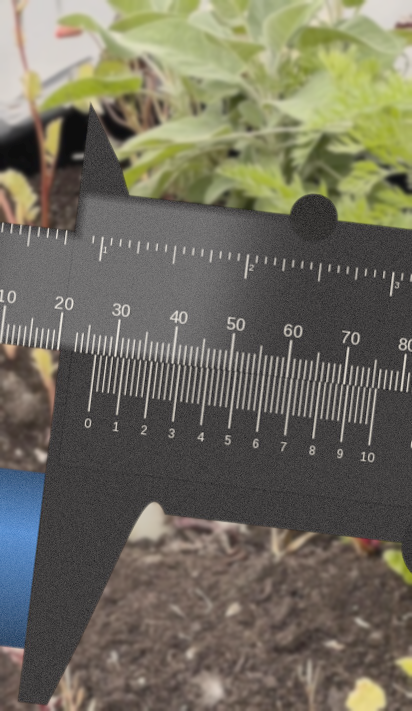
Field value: 26.6 mm
